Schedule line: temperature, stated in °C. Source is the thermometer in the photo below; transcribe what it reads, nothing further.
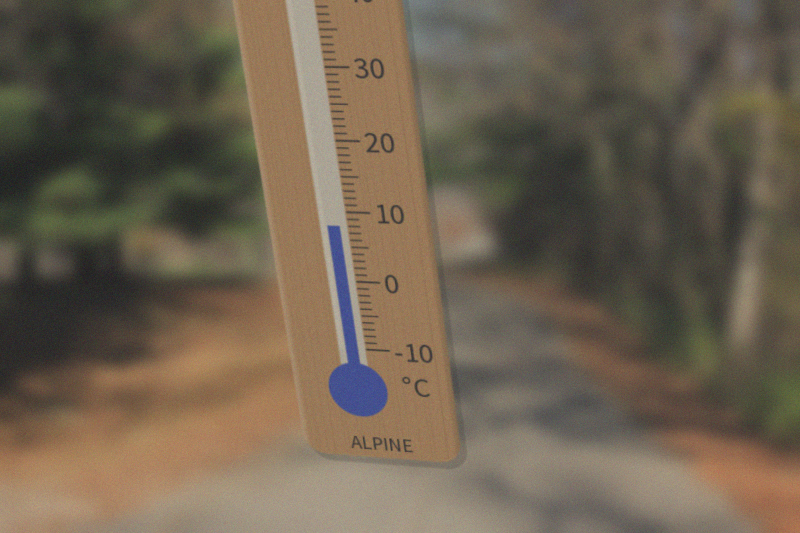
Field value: 8 °C
